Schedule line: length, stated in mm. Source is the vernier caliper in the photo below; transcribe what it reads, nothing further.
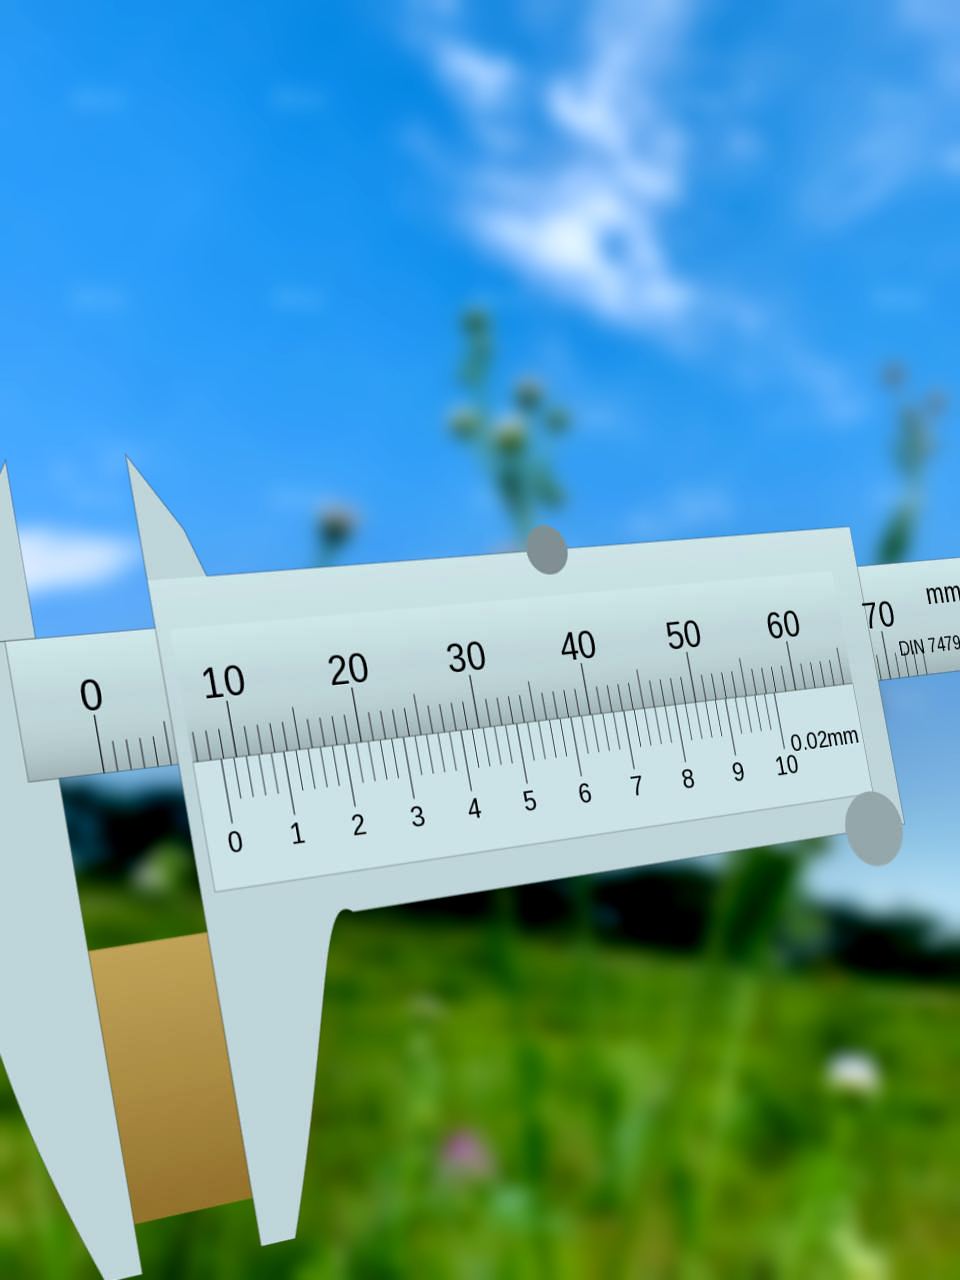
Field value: 8.8 mm
